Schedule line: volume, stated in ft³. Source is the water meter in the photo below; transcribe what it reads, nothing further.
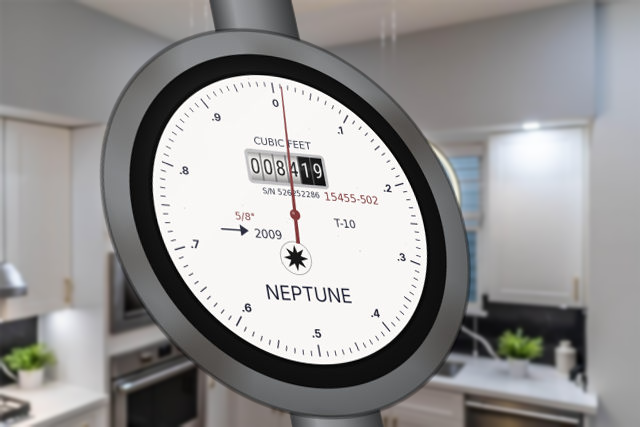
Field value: 8419.01 ft³
